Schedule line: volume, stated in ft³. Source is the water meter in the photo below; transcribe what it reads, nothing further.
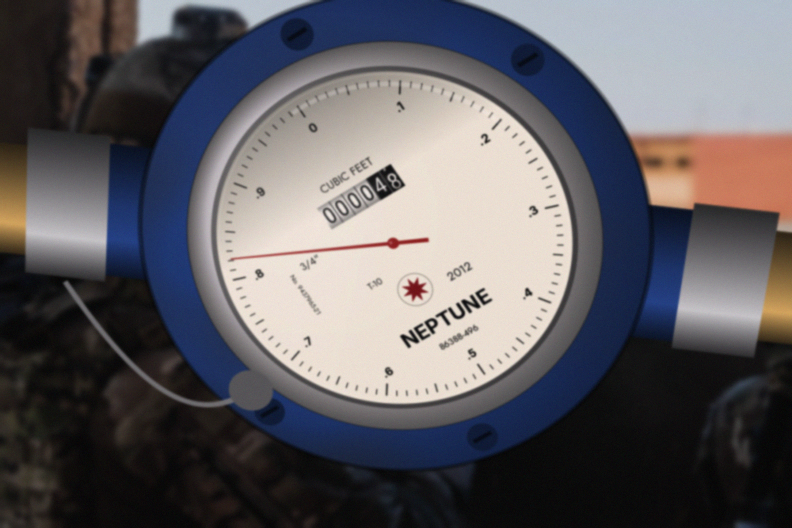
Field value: 47.82 ft³
